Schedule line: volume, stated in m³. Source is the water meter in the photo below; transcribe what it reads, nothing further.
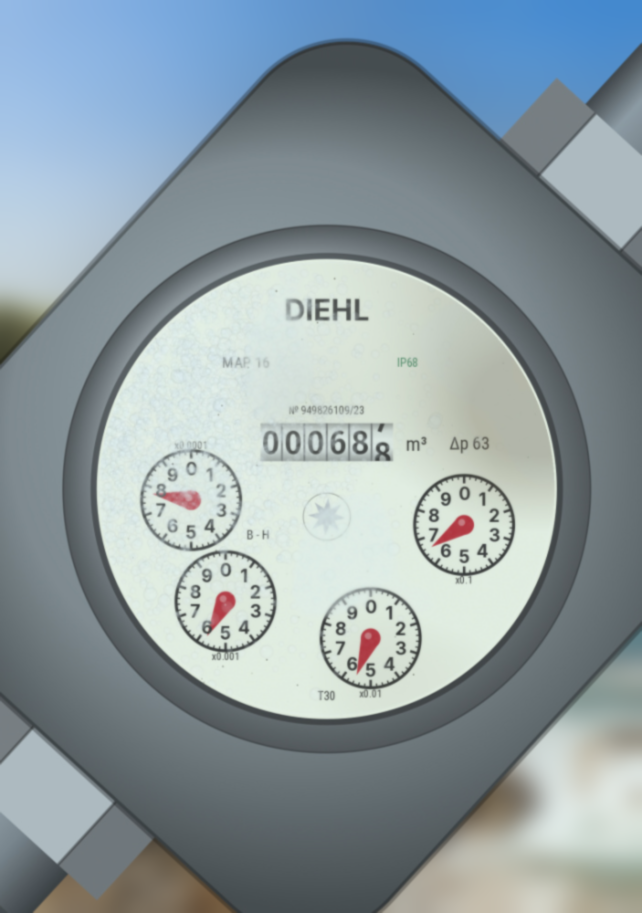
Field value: 687.6557 m³
